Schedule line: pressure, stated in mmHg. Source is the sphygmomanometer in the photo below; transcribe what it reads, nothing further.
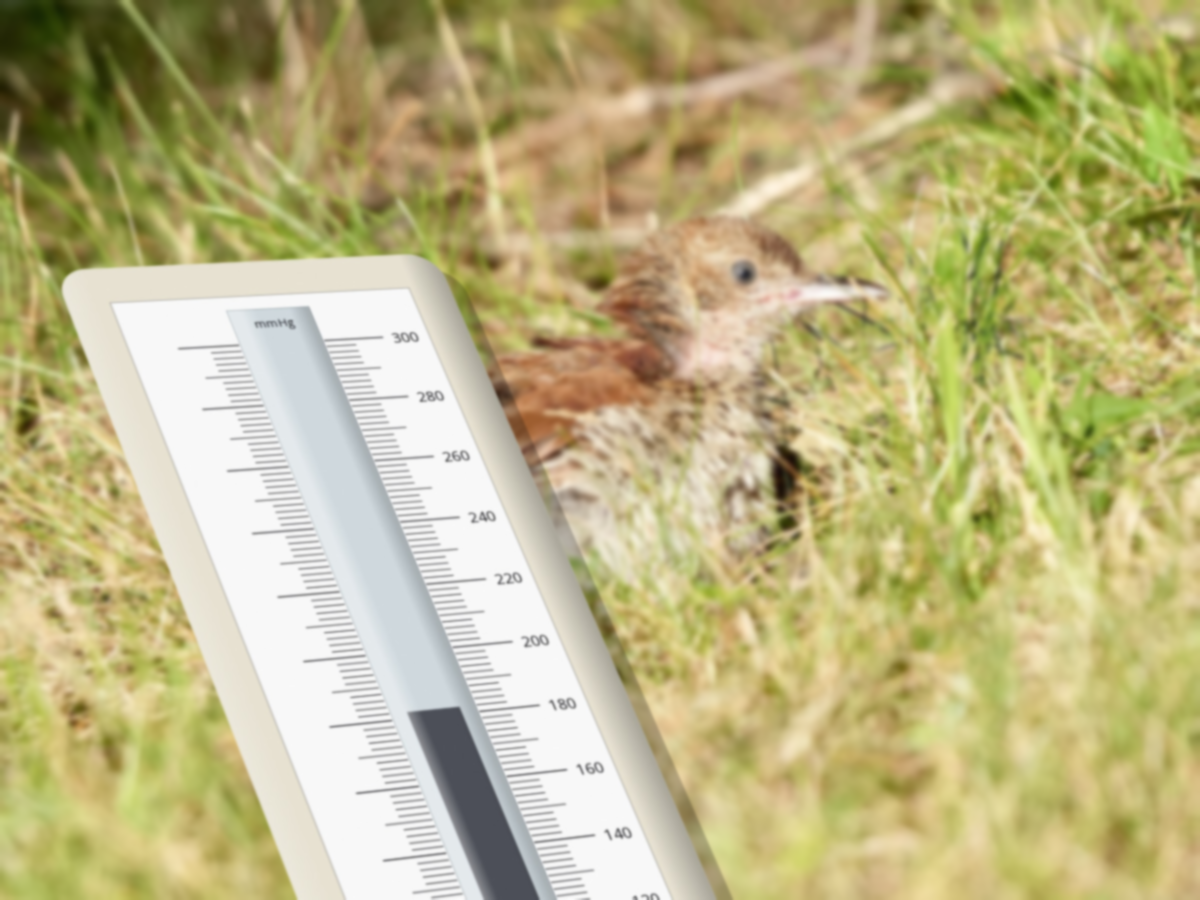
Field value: 182 mmHg
